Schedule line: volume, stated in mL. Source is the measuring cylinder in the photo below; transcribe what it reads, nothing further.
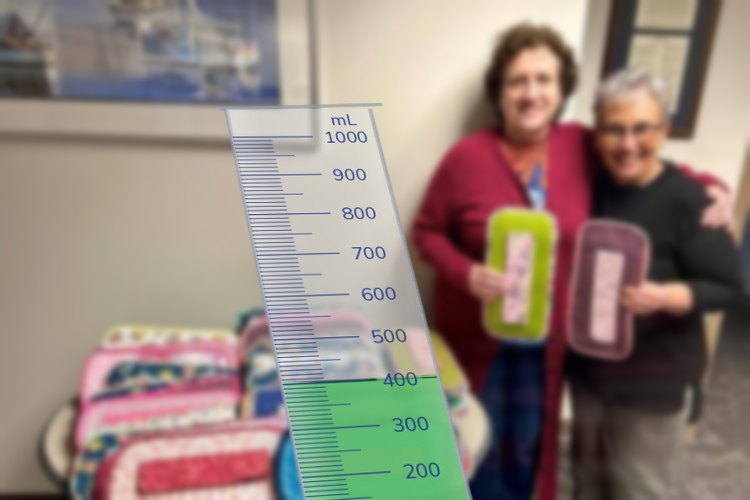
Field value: 400 mL
